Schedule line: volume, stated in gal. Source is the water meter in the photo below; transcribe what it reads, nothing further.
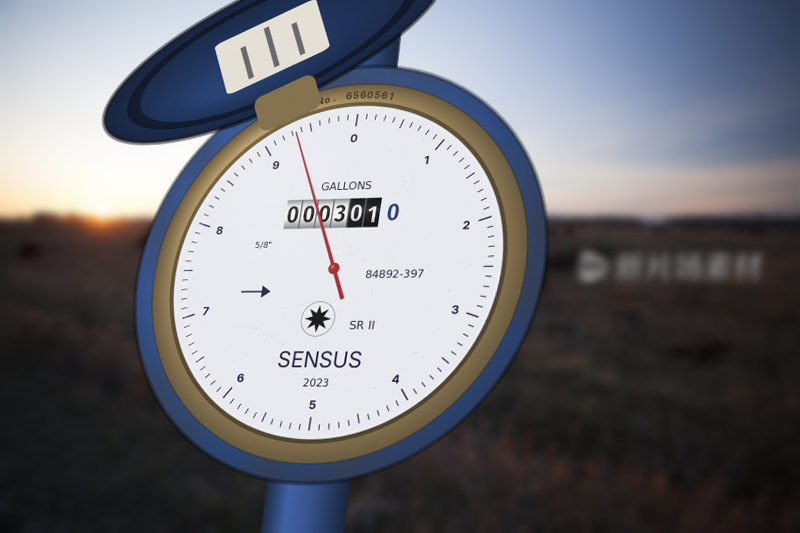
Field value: 3009.3 gal
